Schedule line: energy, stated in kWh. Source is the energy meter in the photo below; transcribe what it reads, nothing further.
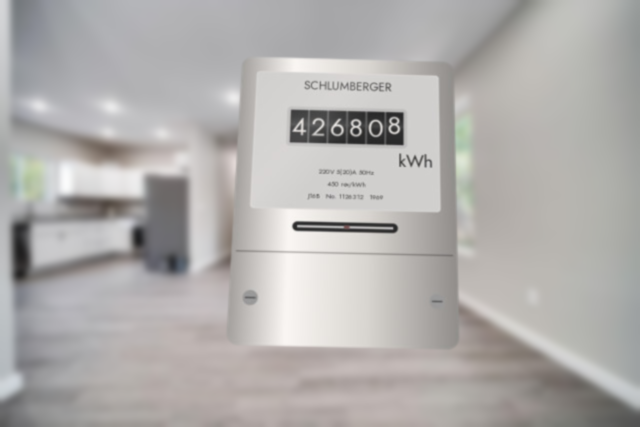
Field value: 426808 kWh
